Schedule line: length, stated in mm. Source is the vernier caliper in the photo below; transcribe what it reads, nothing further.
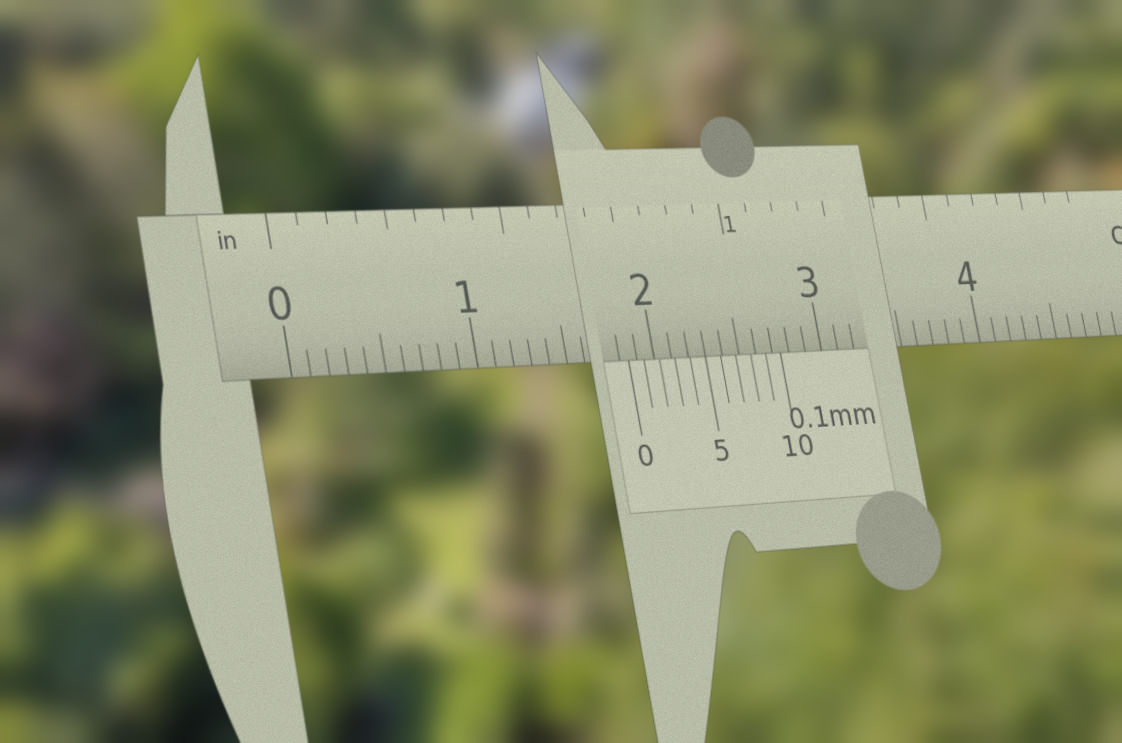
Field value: 18.5 mm
